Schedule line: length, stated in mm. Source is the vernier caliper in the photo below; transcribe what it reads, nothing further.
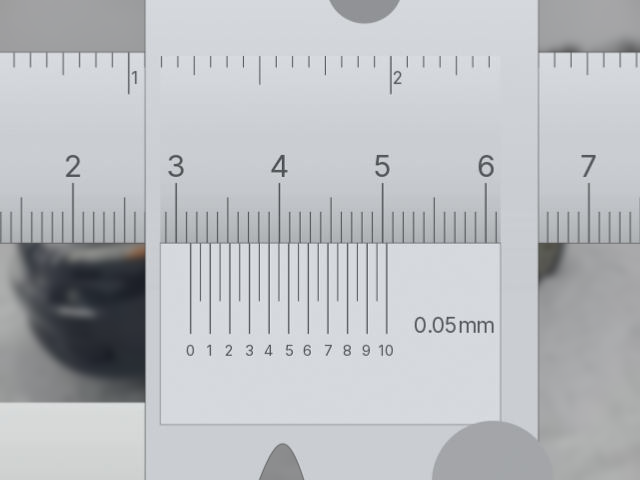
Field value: 31.4 mm
